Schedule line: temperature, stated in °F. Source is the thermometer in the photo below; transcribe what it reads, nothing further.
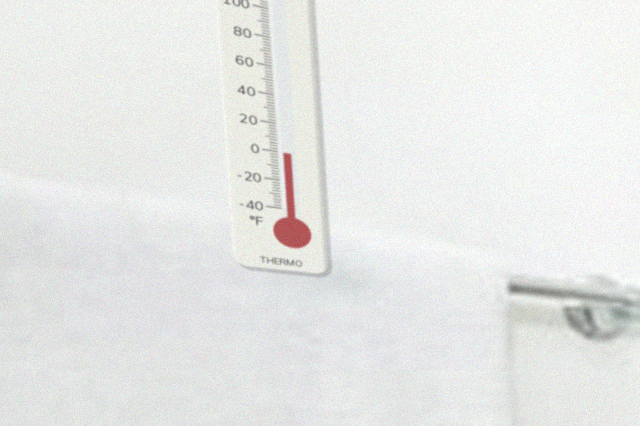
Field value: 0 °F
